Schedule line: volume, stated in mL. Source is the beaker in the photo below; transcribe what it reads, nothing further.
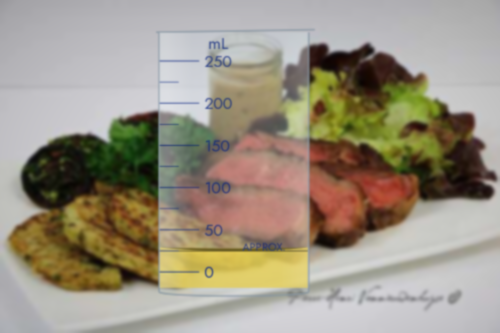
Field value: 25 mL
